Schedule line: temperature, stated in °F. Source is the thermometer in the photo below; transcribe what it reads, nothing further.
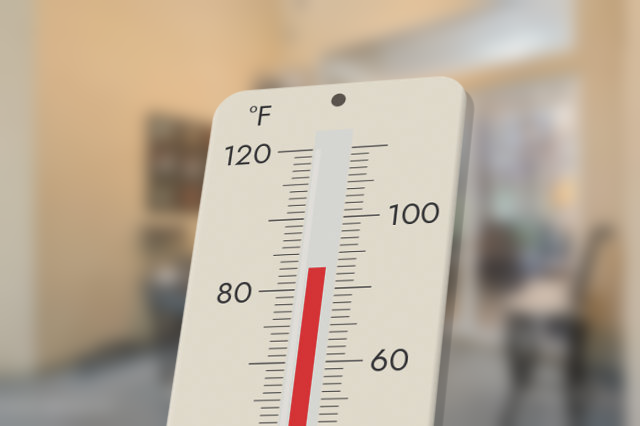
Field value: 86 °F
